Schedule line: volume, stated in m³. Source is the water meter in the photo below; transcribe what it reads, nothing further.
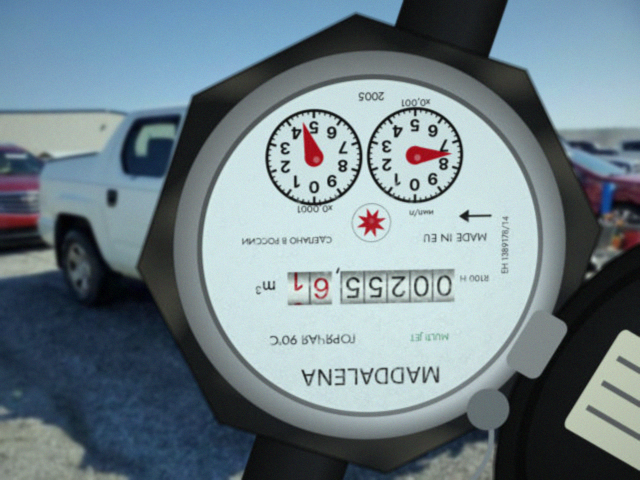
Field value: 255.6074 m³
